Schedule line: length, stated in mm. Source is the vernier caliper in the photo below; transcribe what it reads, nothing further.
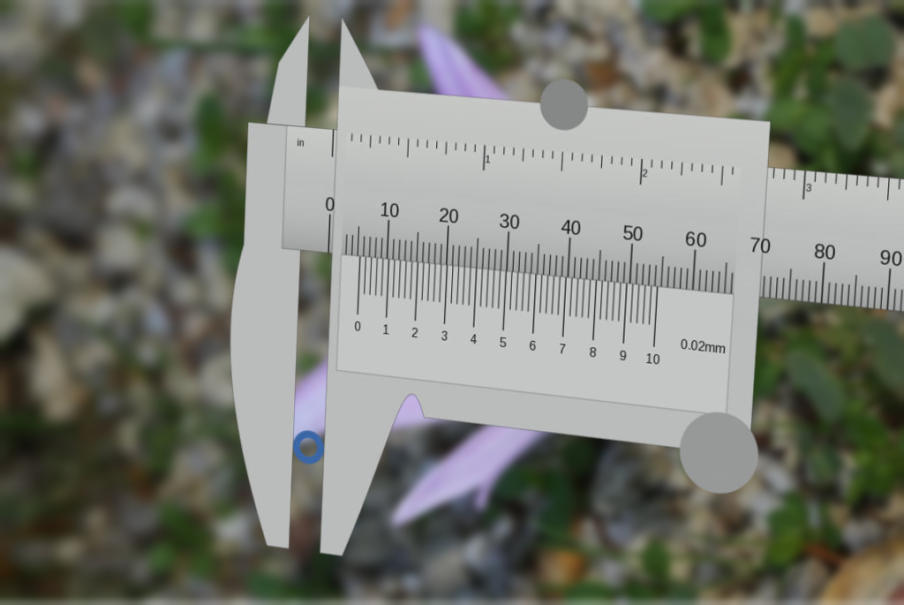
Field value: 5.4 mm
